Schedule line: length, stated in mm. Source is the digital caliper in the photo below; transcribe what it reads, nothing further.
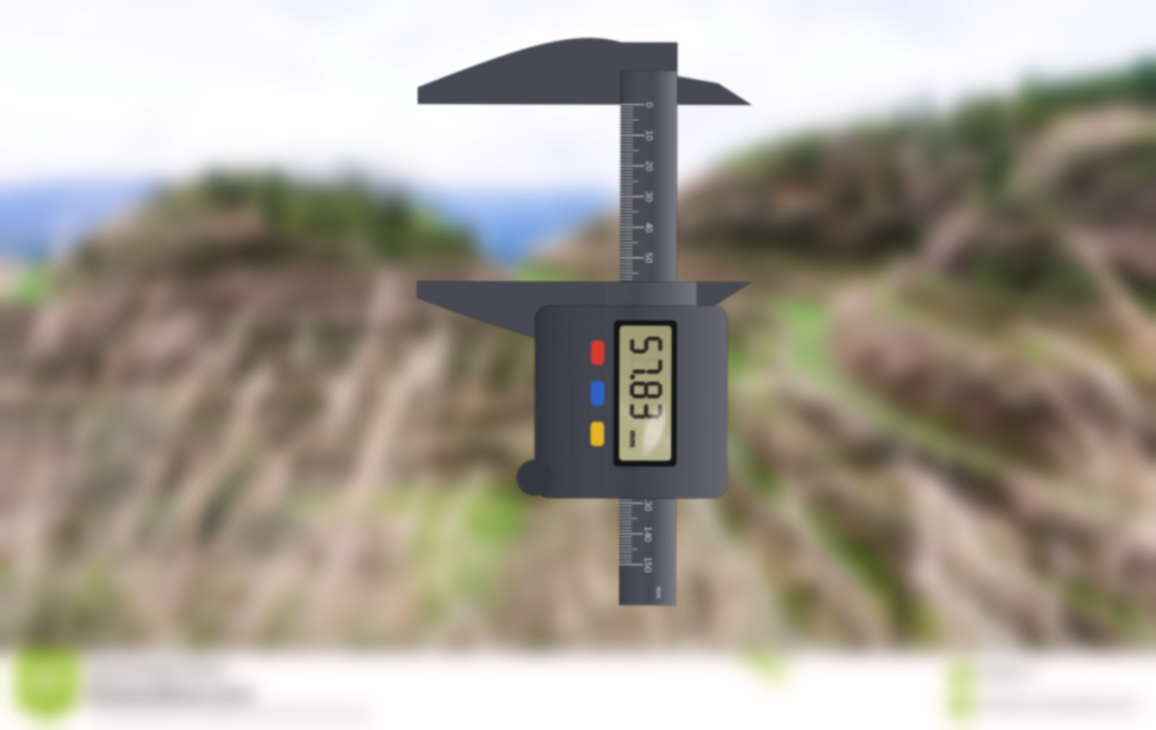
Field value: 57.83 mm
